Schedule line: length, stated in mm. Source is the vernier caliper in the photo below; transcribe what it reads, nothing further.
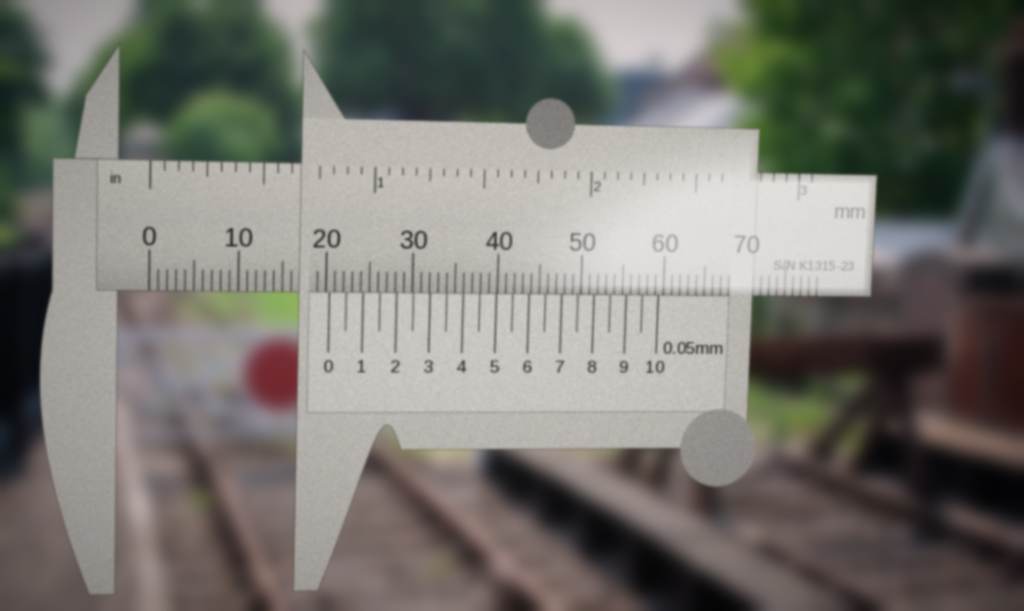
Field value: 20.4 mm
